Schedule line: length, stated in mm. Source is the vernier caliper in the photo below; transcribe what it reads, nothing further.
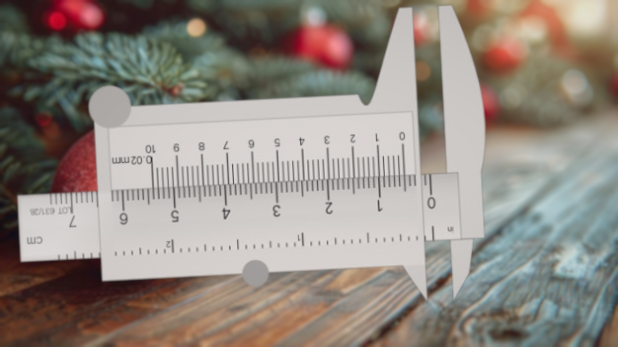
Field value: 5.0 mm
